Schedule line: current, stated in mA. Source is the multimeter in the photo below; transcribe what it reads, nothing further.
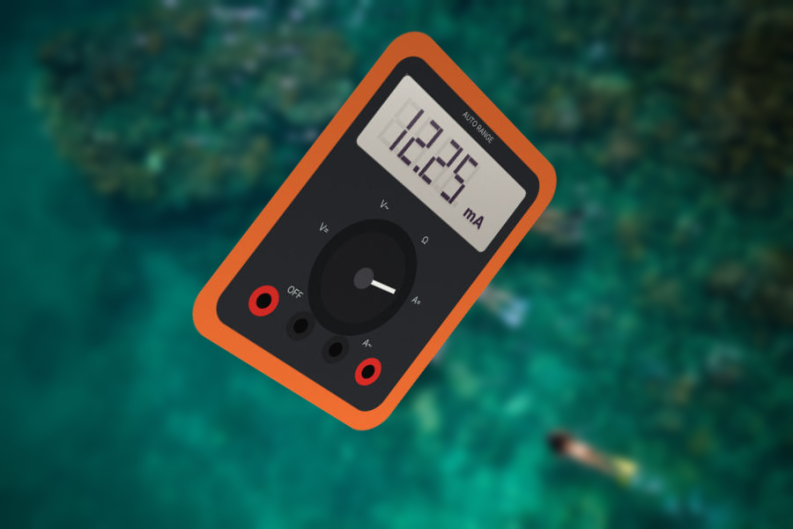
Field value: 12.25 mA
